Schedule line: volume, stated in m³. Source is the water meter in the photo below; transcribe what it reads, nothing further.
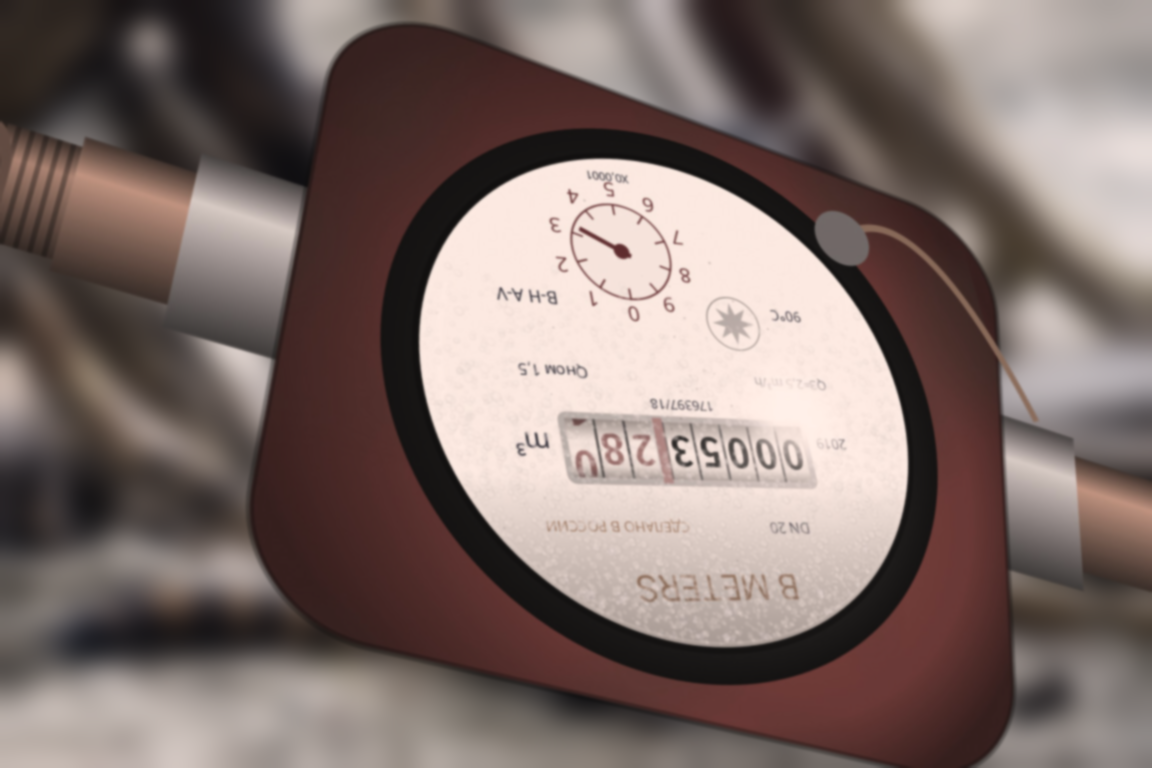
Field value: 53.2803 m³
